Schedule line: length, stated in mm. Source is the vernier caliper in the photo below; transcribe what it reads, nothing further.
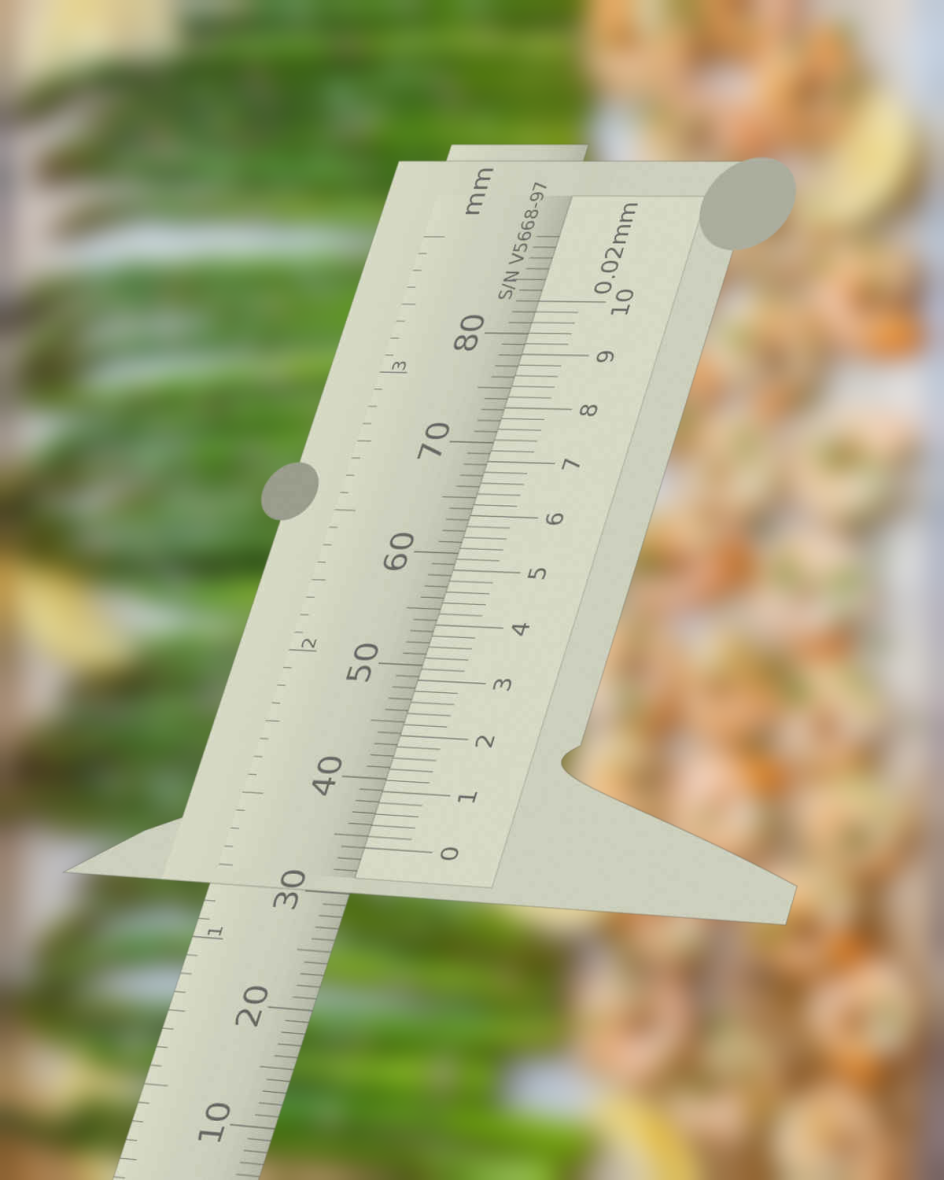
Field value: 34.0 mm
